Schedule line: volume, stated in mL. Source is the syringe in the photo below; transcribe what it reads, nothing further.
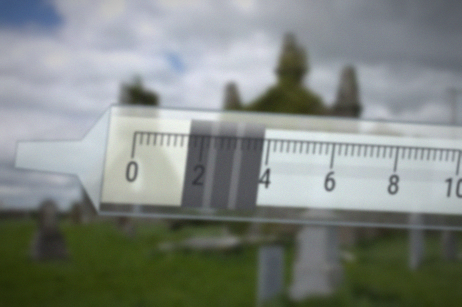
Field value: 1.6 mL
